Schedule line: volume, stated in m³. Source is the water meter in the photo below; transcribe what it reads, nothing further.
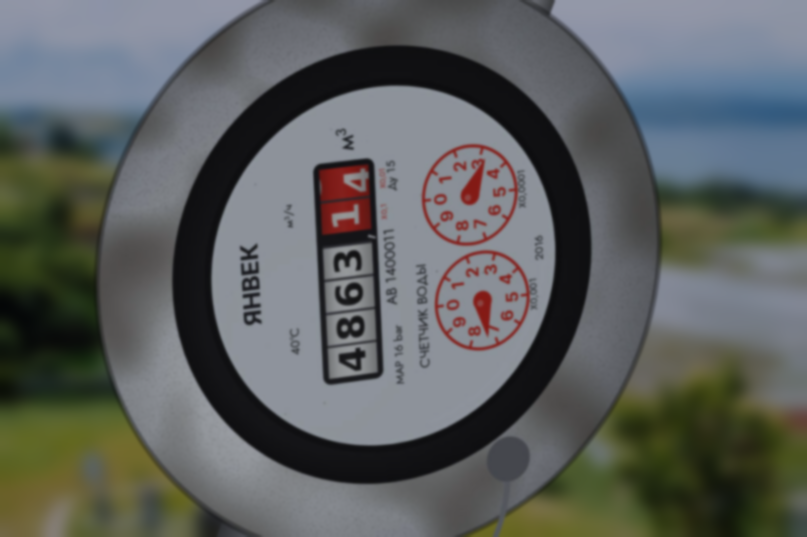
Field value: 4863.1373 m³
